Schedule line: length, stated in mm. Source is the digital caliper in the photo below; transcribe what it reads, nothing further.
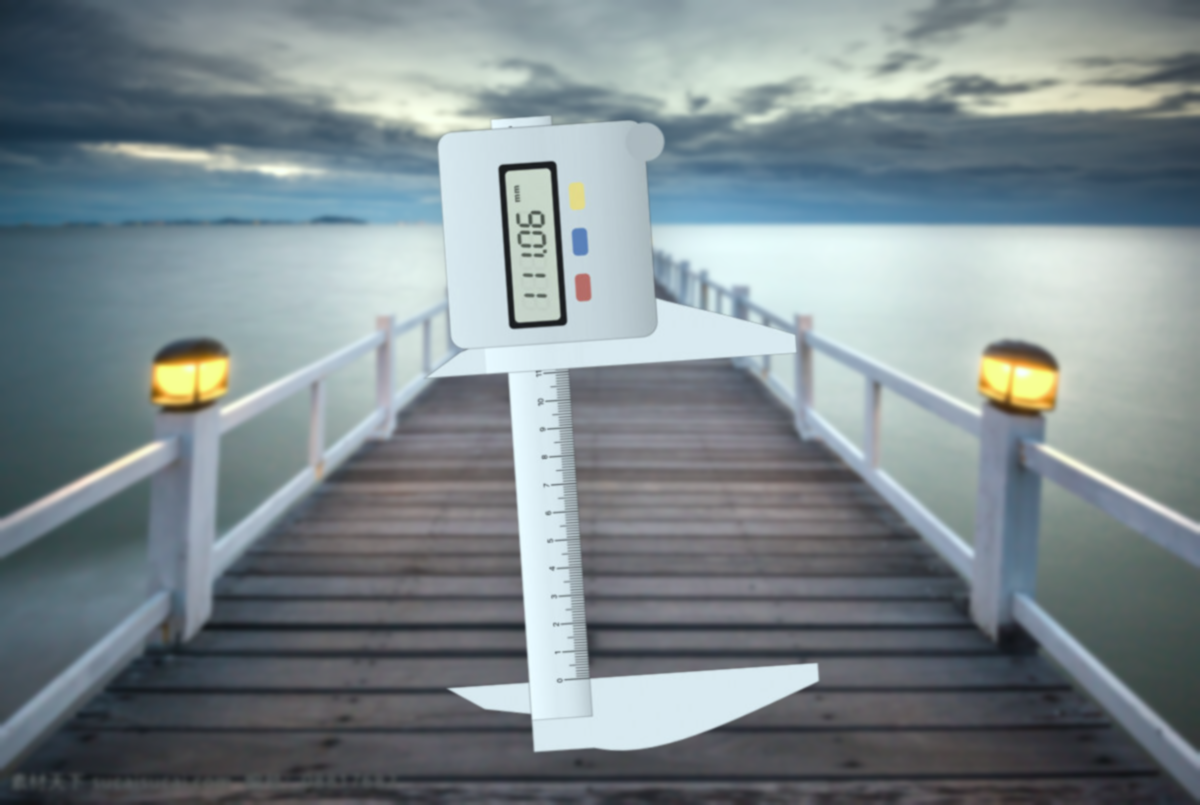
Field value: 111.06 mm
